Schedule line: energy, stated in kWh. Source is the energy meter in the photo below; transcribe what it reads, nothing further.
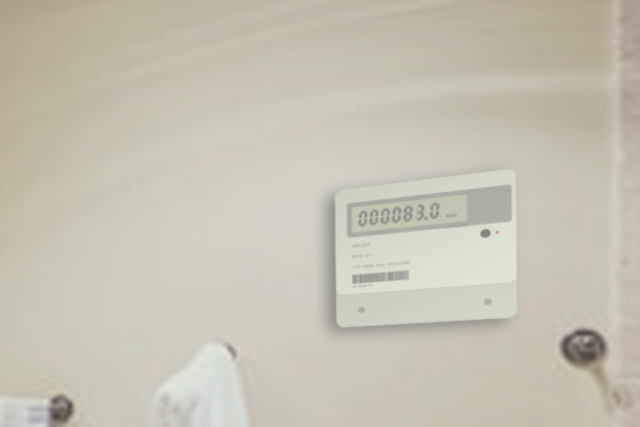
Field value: 83.0 kWh
